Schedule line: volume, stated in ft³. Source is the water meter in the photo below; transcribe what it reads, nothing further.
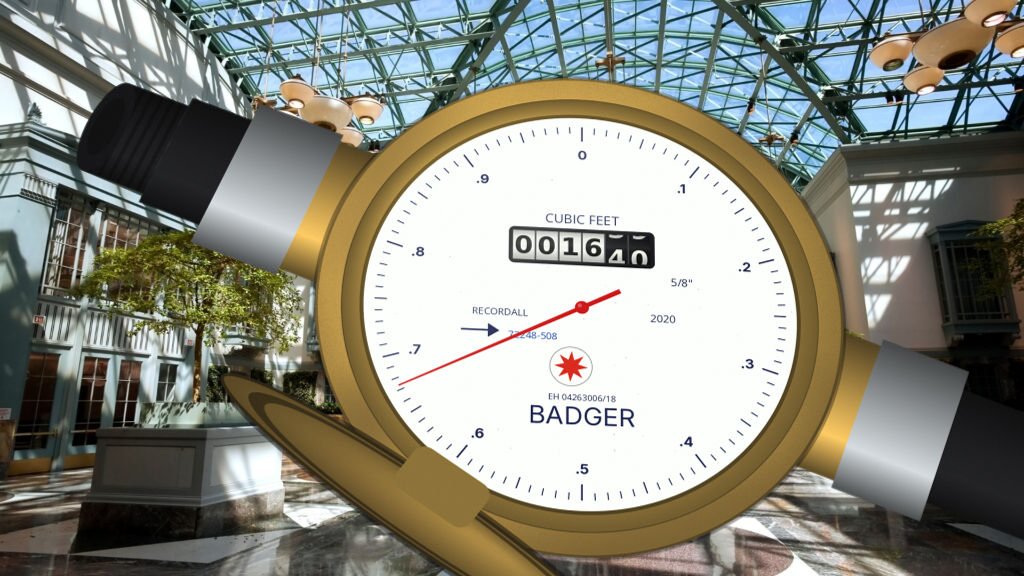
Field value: 1639.67 ft³
